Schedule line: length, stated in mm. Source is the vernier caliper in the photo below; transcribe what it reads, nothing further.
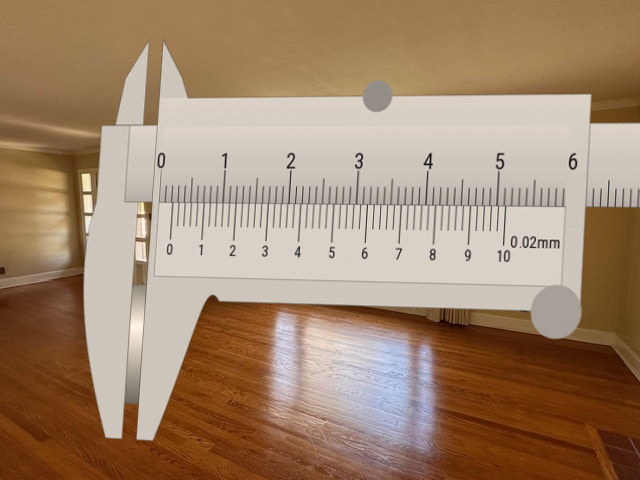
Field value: 2.2 mm
